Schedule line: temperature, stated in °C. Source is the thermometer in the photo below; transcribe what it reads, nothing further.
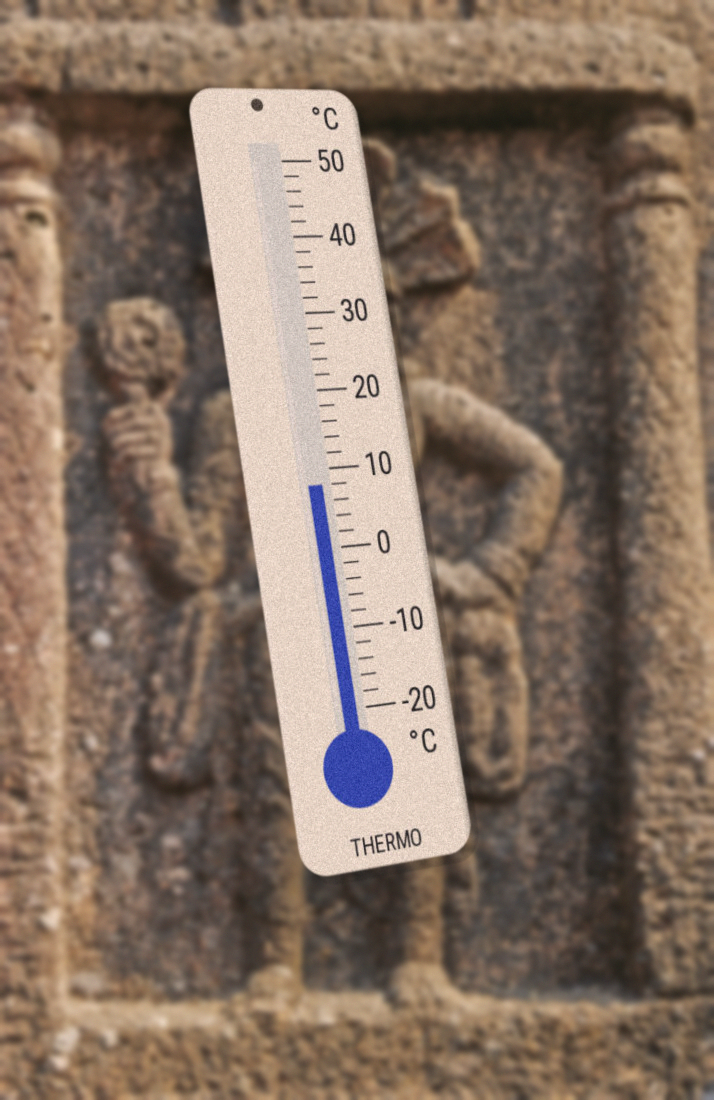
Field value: 8 °C
